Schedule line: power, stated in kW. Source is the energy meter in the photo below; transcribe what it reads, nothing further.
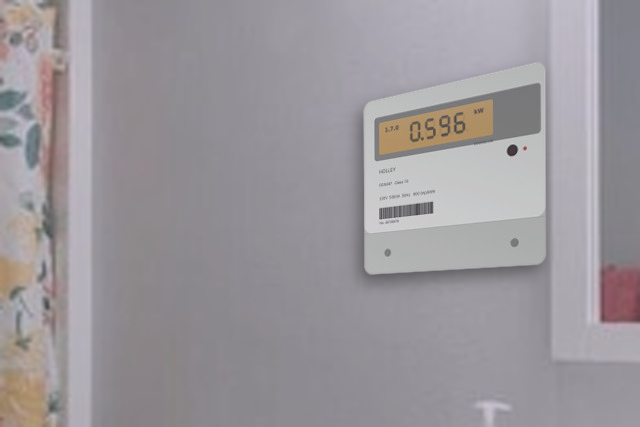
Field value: 0.596 kW
